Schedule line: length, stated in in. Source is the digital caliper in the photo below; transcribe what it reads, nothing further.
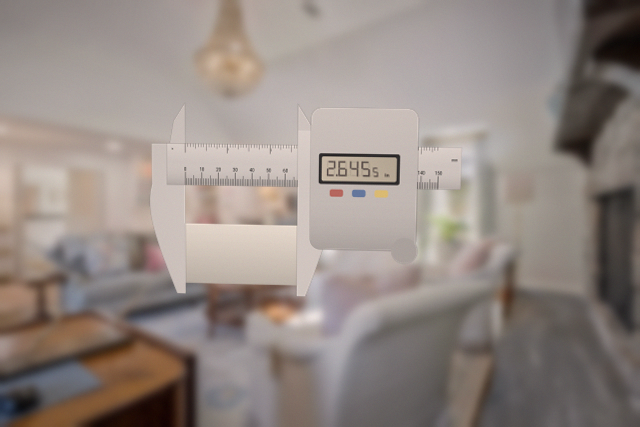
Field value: 2.6455 in
